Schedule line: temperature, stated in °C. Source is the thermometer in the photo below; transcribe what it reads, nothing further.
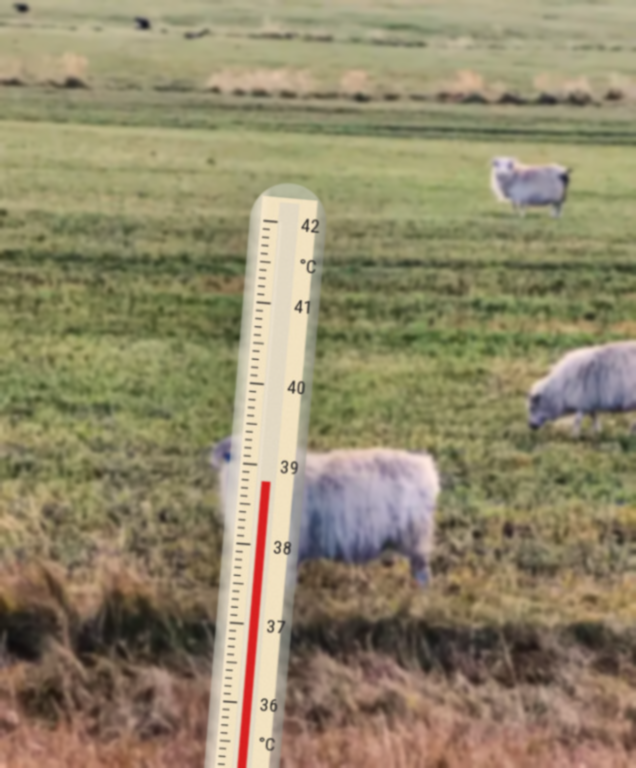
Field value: 38.8 °C
